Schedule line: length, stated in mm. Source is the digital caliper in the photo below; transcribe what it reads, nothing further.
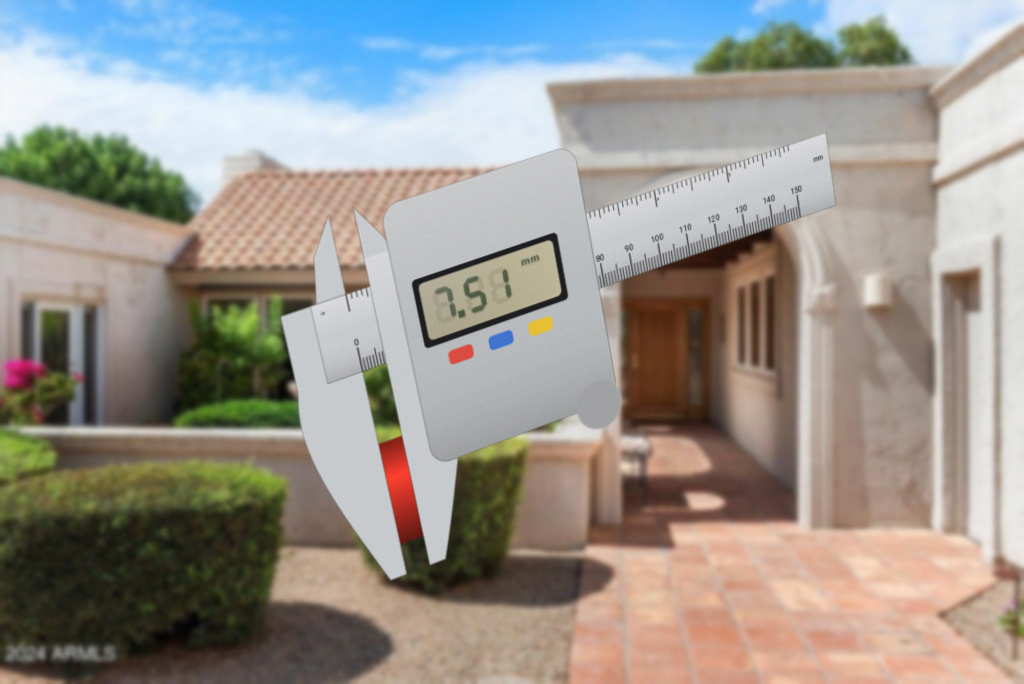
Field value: 7.51 mm
